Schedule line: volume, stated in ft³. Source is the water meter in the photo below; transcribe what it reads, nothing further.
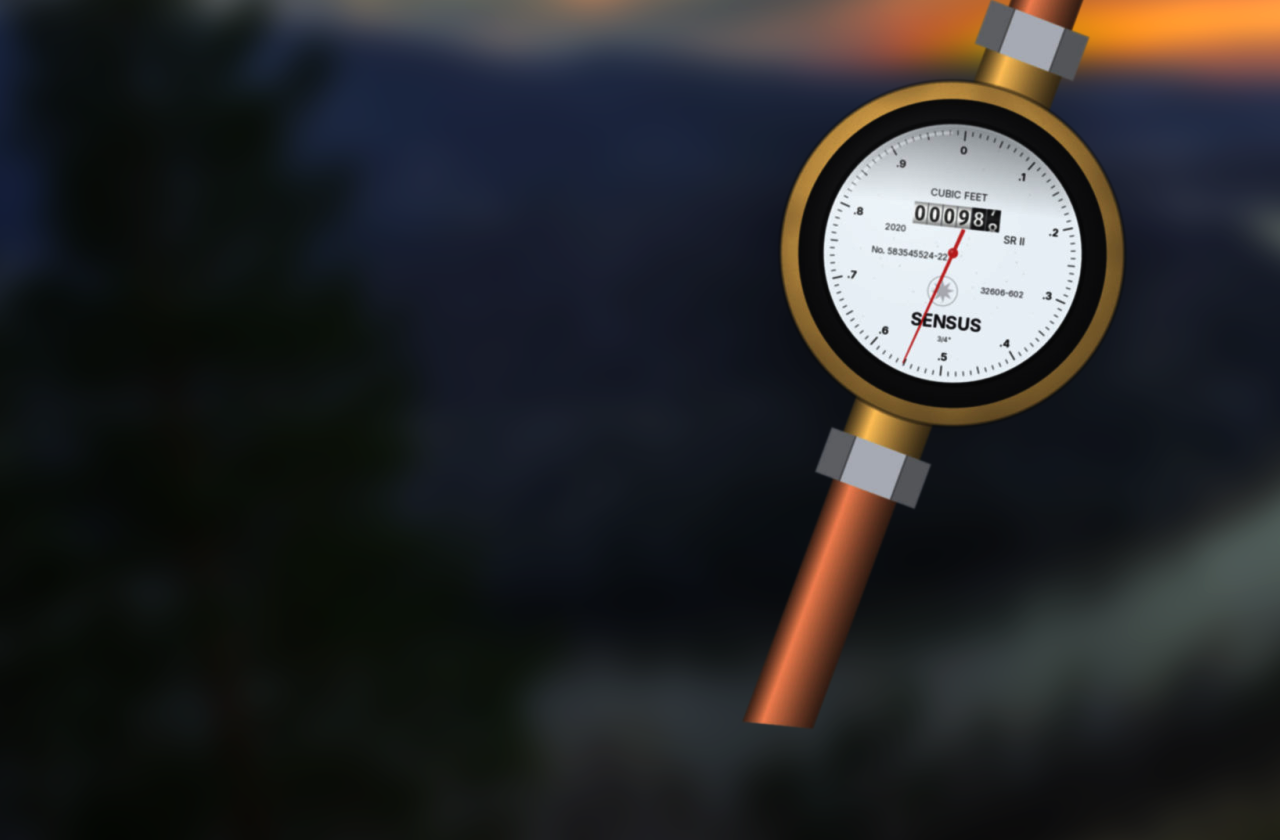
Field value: 987.55 ft³
